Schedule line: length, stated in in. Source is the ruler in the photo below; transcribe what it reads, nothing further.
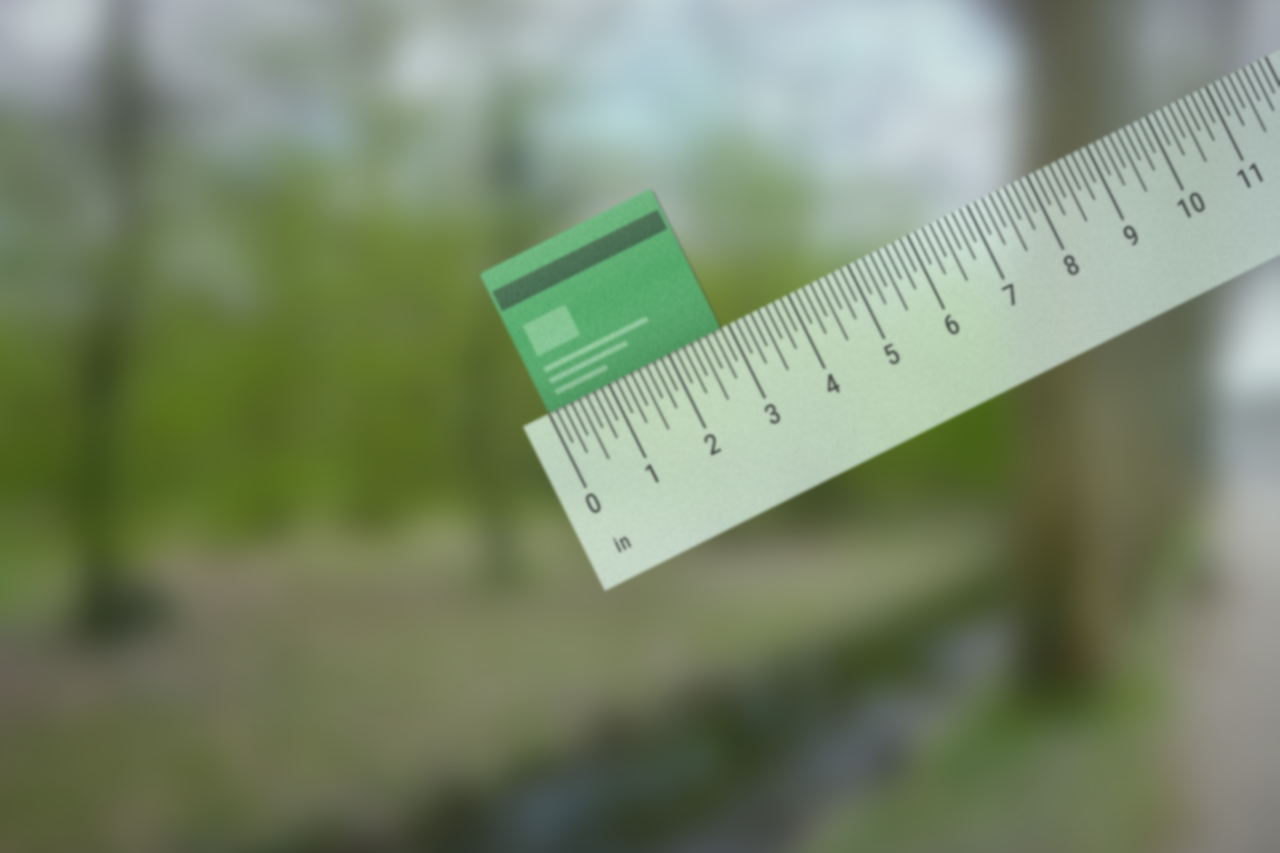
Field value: 2.875 in
